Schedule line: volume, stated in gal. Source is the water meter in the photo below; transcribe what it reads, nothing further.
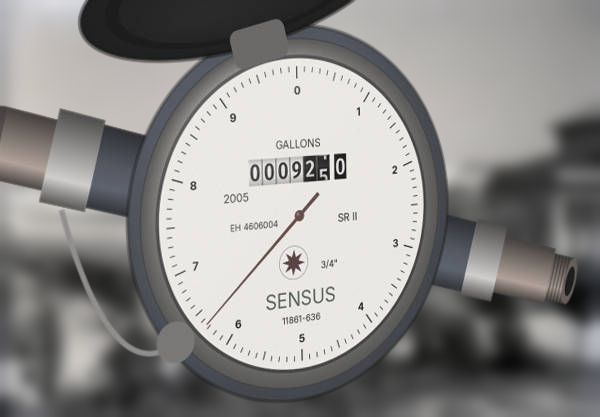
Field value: 9246.3 gal
